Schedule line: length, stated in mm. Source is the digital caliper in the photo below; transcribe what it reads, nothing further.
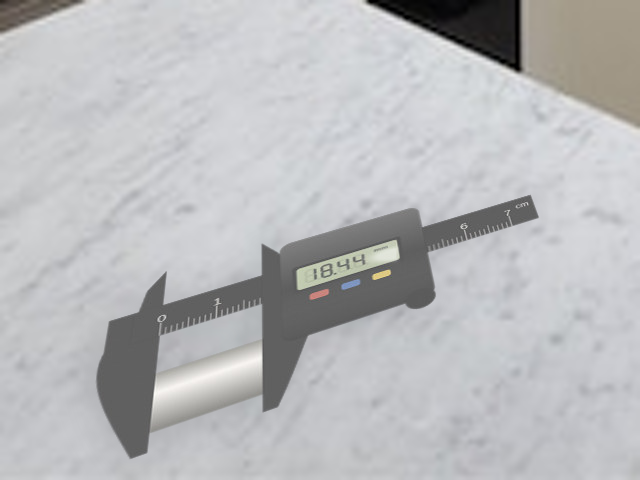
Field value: 18.44 mm
